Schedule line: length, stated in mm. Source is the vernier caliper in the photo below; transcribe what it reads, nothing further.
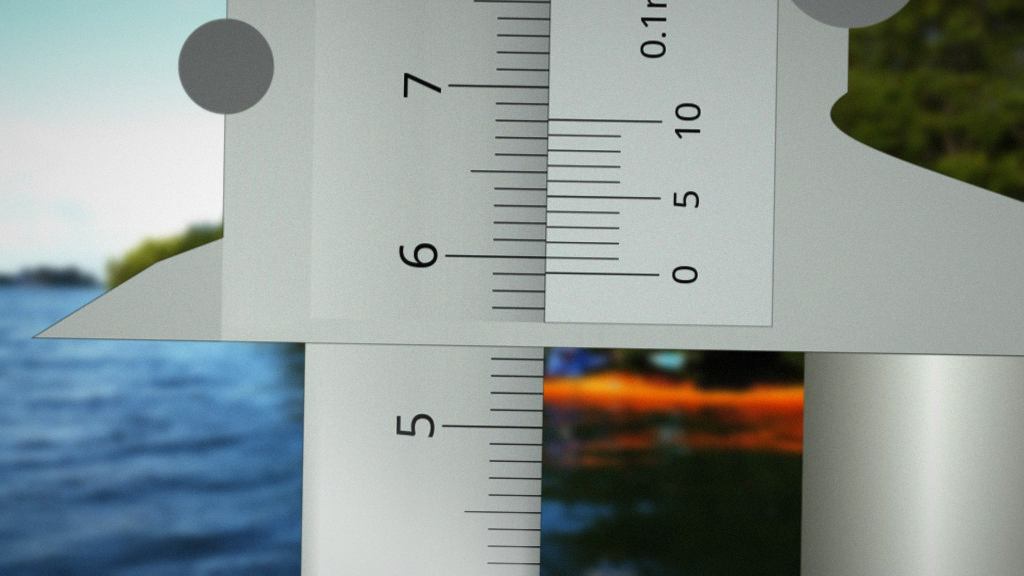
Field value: 59.1 mm
